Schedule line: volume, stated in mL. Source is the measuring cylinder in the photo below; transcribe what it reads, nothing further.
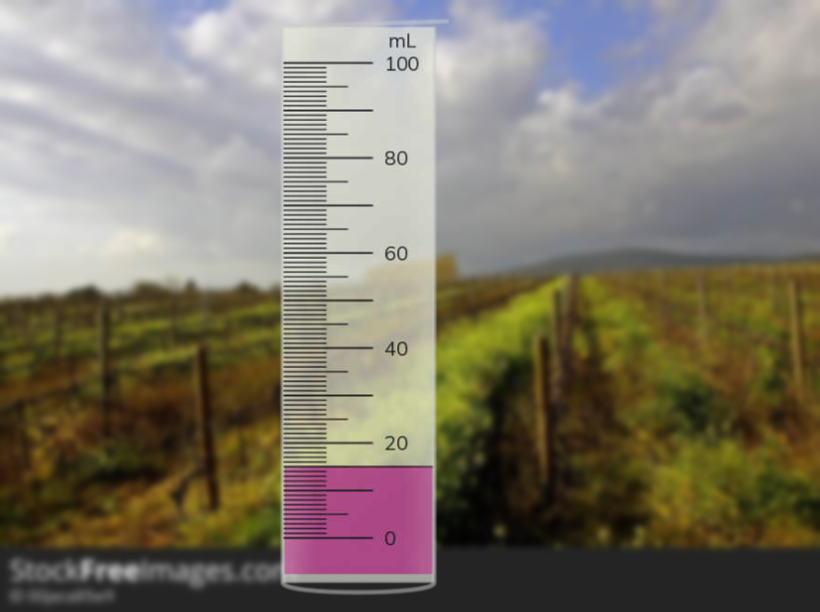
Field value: 15 mL
